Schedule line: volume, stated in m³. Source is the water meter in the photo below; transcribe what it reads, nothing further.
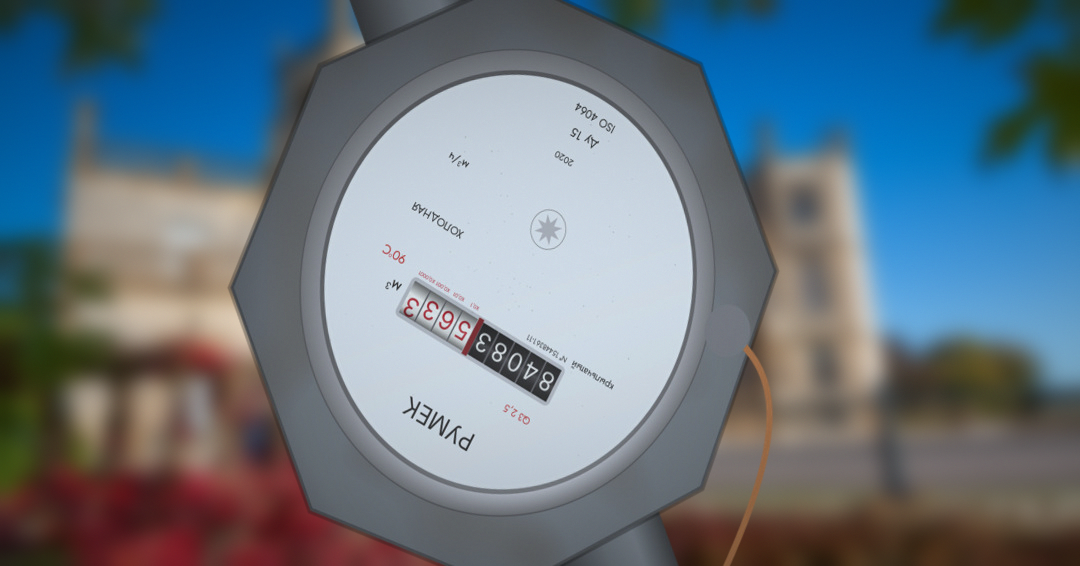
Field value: 84083.5633 m³
